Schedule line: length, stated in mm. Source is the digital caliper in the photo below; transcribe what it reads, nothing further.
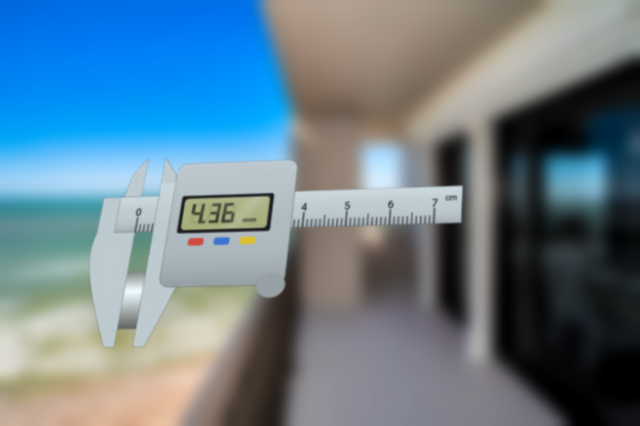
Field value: 4.36 mm
